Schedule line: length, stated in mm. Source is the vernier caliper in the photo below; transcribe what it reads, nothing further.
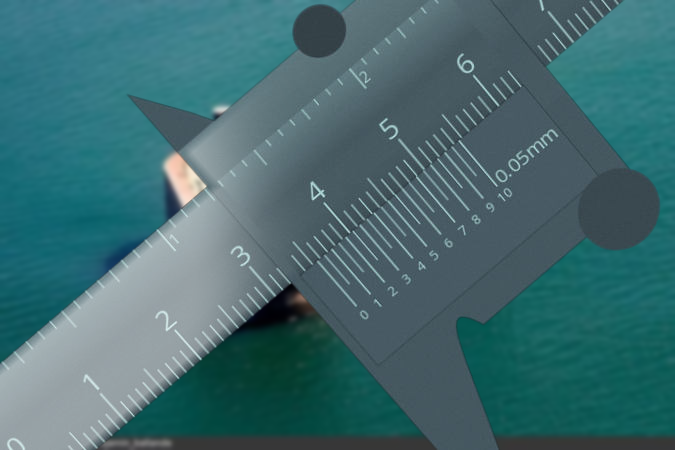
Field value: 35.6 mm
